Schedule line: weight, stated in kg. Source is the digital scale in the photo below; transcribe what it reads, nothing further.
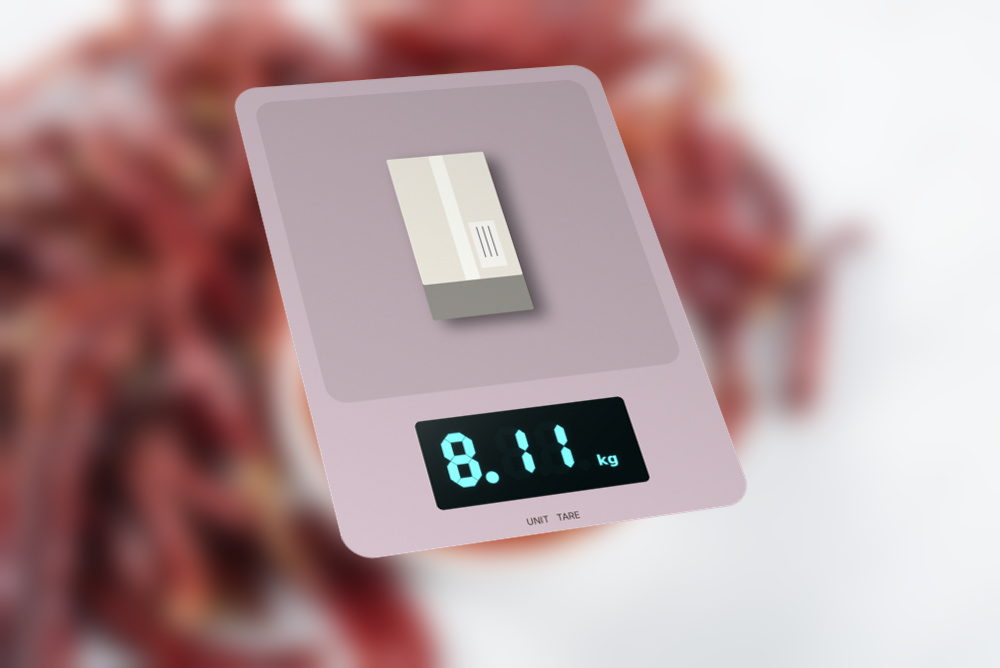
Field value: 8.11 kg
